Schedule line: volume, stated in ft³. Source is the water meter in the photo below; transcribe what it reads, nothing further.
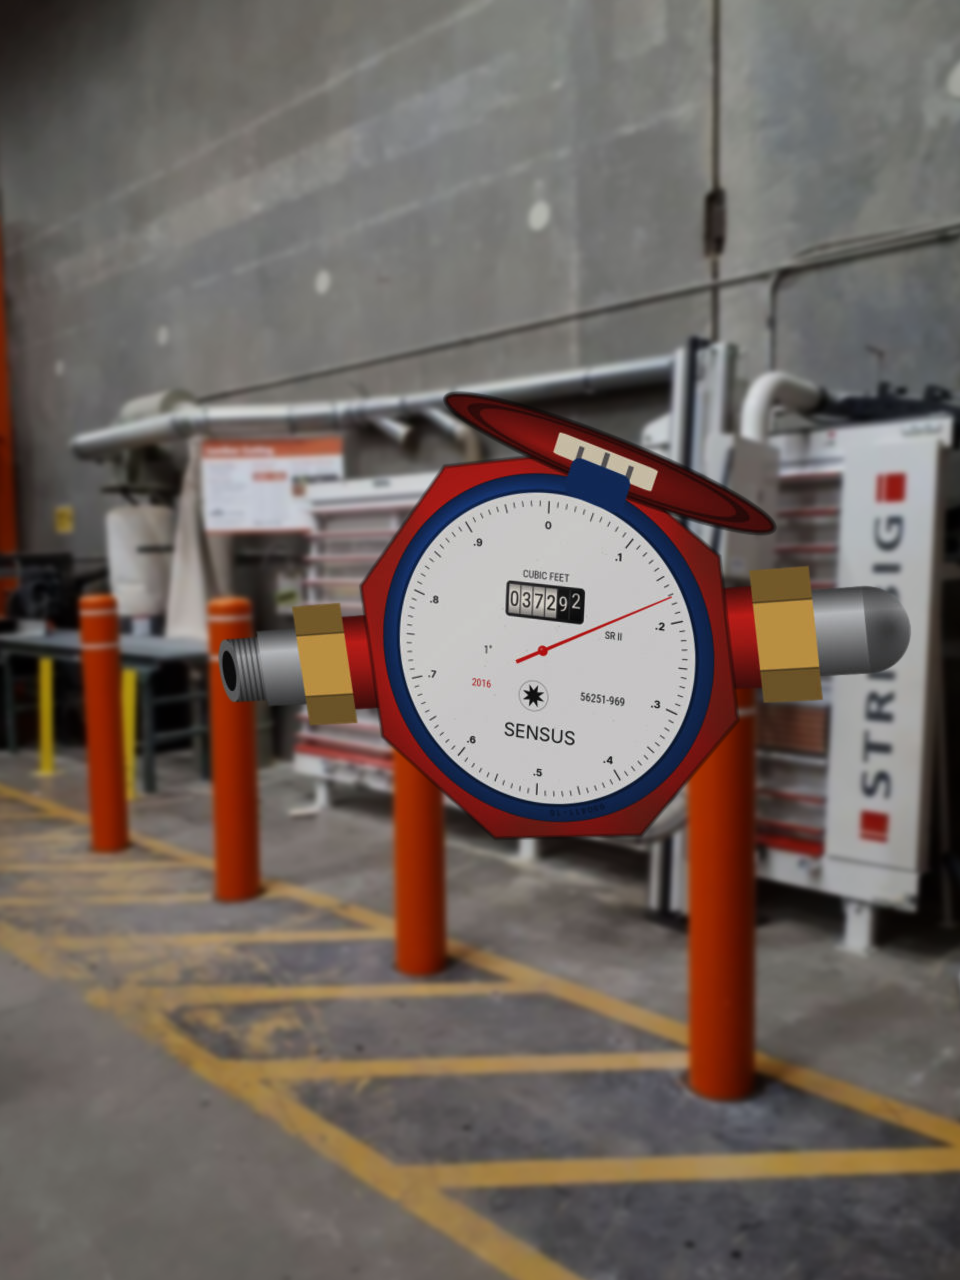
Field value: 37292.17 ft³
